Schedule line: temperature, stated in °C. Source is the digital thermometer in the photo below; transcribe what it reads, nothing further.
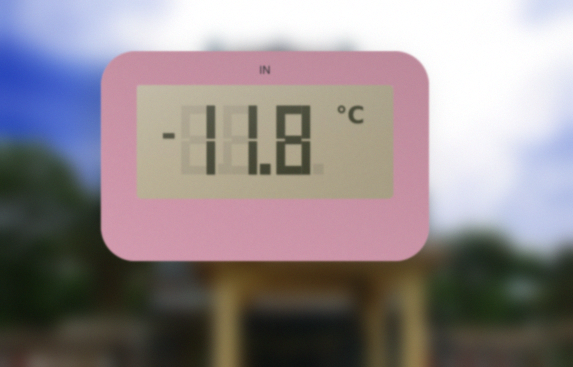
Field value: -11.8 °C
